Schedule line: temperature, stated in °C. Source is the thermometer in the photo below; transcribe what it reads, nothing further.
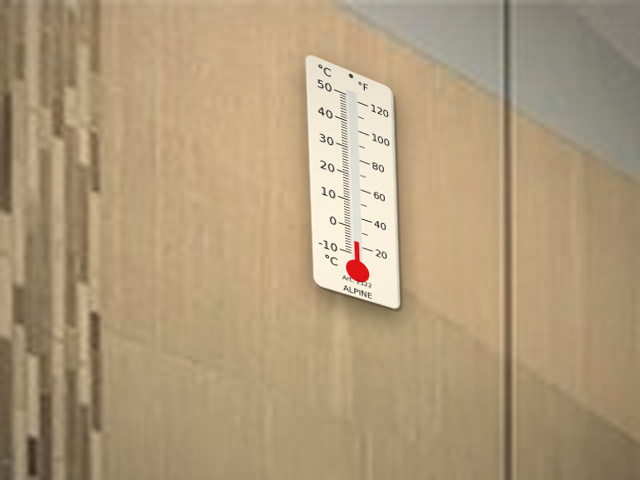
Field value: -5 °C
